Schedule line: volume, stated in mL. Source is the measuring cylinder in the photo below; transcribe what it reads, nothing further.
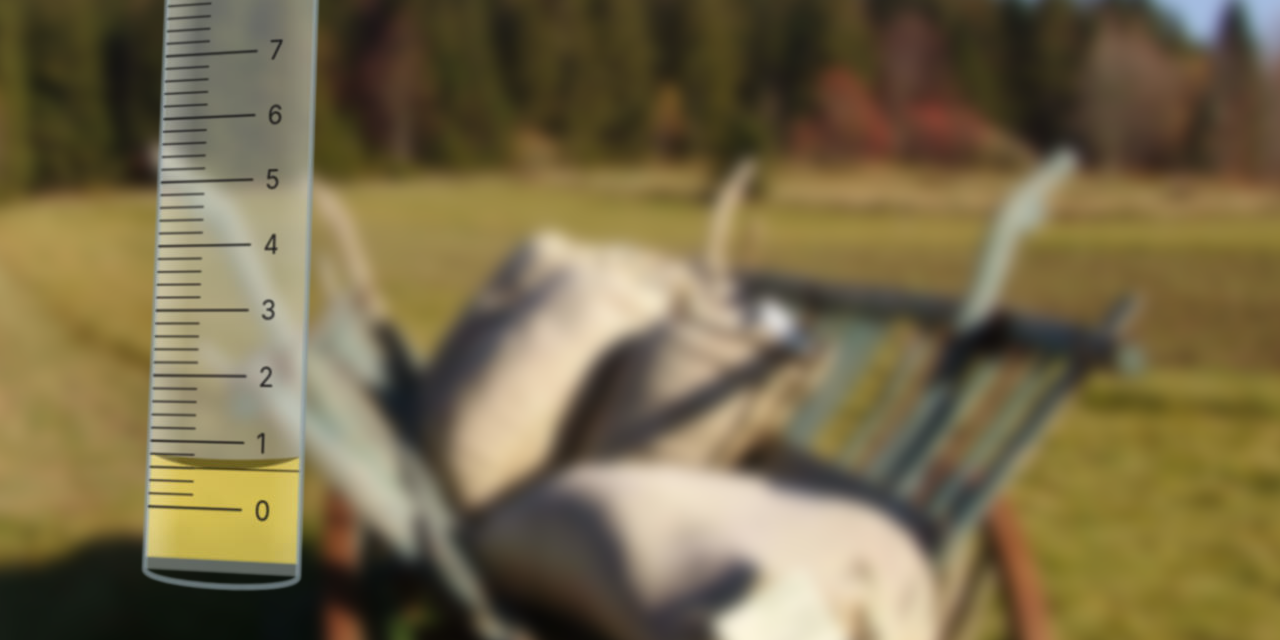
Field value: 0.6 mL
